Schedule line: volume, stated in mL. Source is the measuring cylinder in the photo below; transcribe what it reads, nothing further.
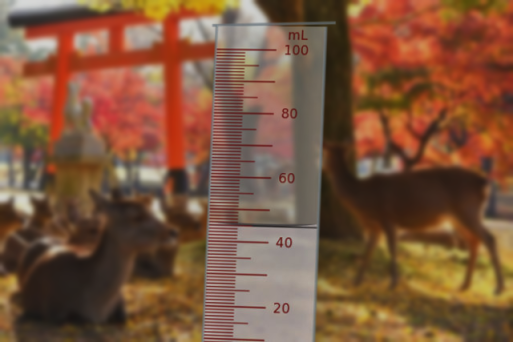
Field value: 45 mL
